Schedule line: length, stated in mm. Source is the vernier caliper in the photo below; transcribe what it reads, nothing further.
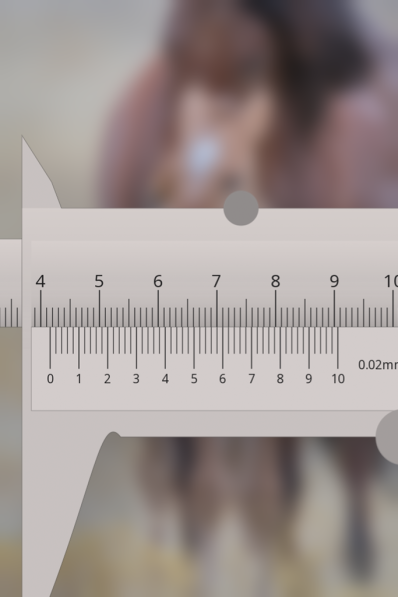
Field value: 41.6 mm
